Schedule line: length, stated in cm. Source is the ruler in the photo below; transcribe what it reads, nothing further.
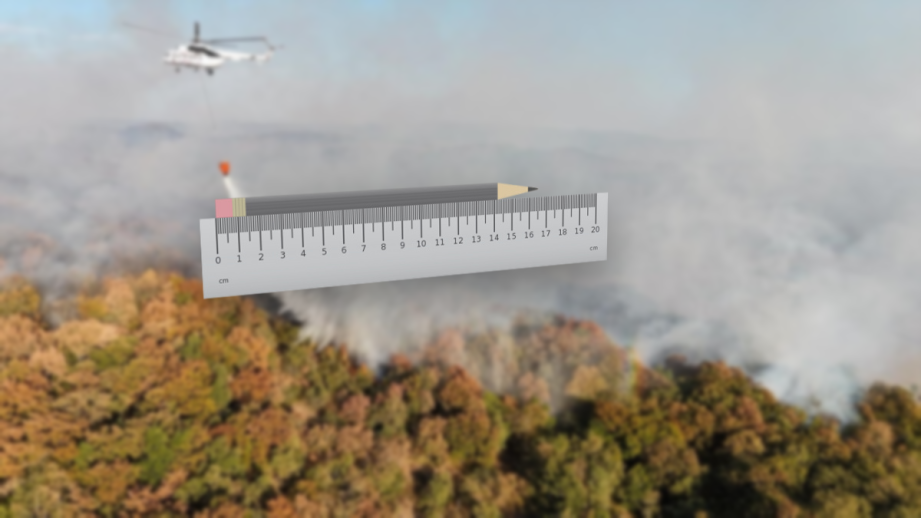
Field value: 16.5 cm
